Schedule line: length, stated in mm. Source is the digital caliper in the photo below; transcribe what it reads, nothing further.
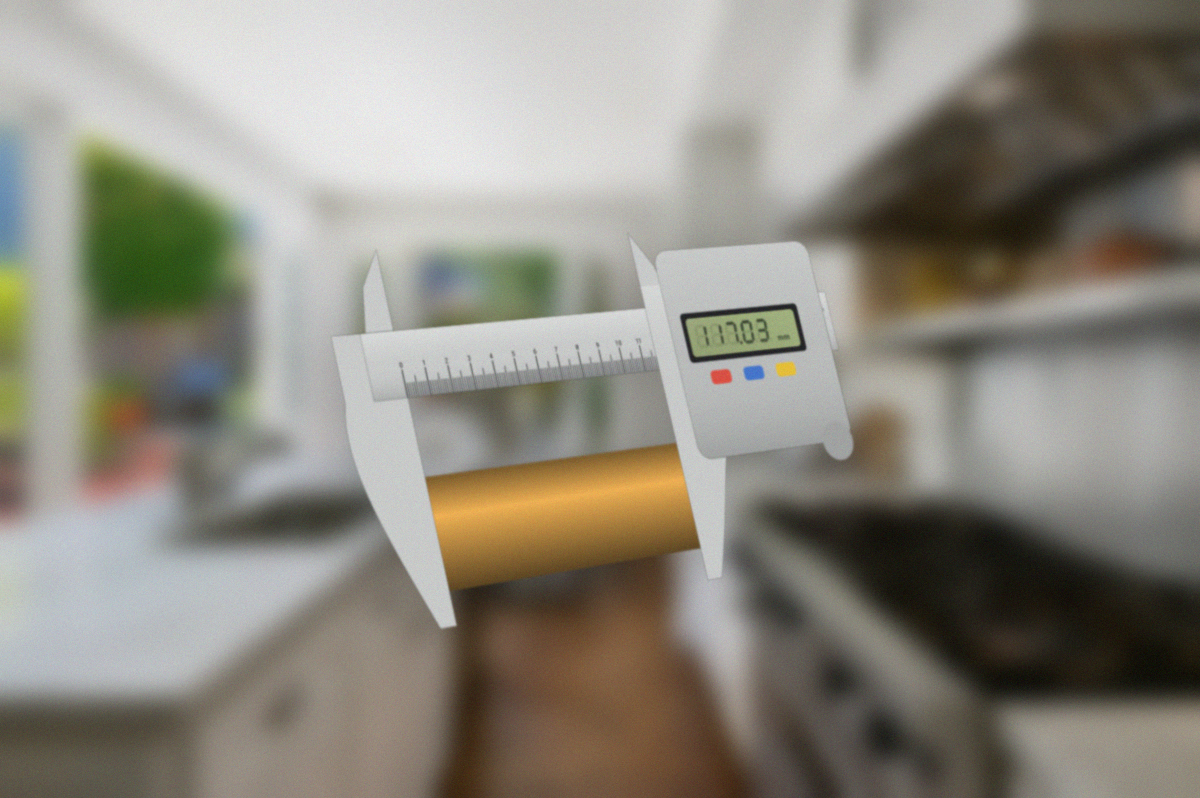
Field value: 117.03 mm
